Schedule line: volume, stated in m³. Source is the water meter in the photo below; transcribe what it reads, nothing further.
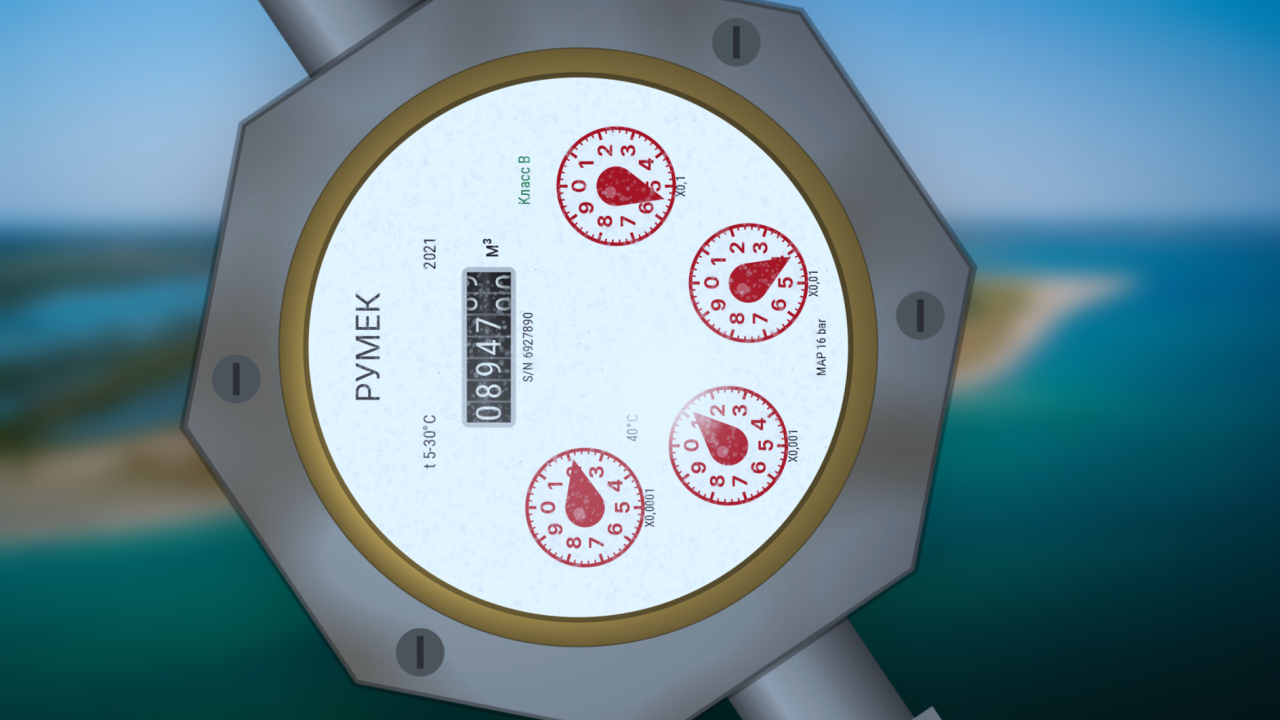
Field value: 894789.5412 m³
